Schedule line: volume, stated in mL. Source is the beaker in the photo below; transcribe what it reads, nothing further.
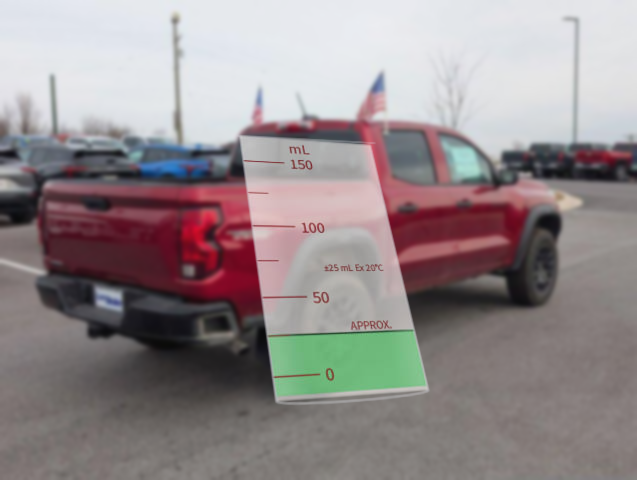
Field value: 25 mL
